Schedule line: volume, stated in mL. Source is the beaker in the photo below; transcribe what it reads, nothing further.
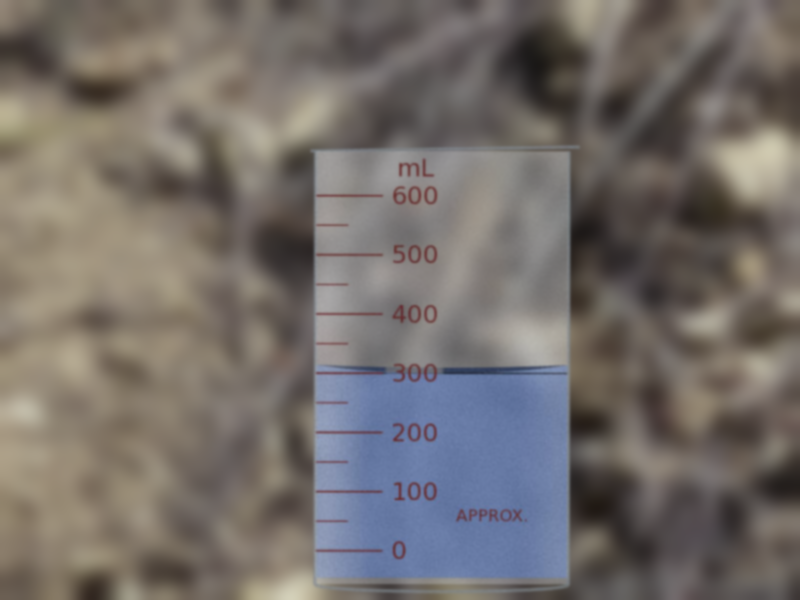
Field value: 300 mL
